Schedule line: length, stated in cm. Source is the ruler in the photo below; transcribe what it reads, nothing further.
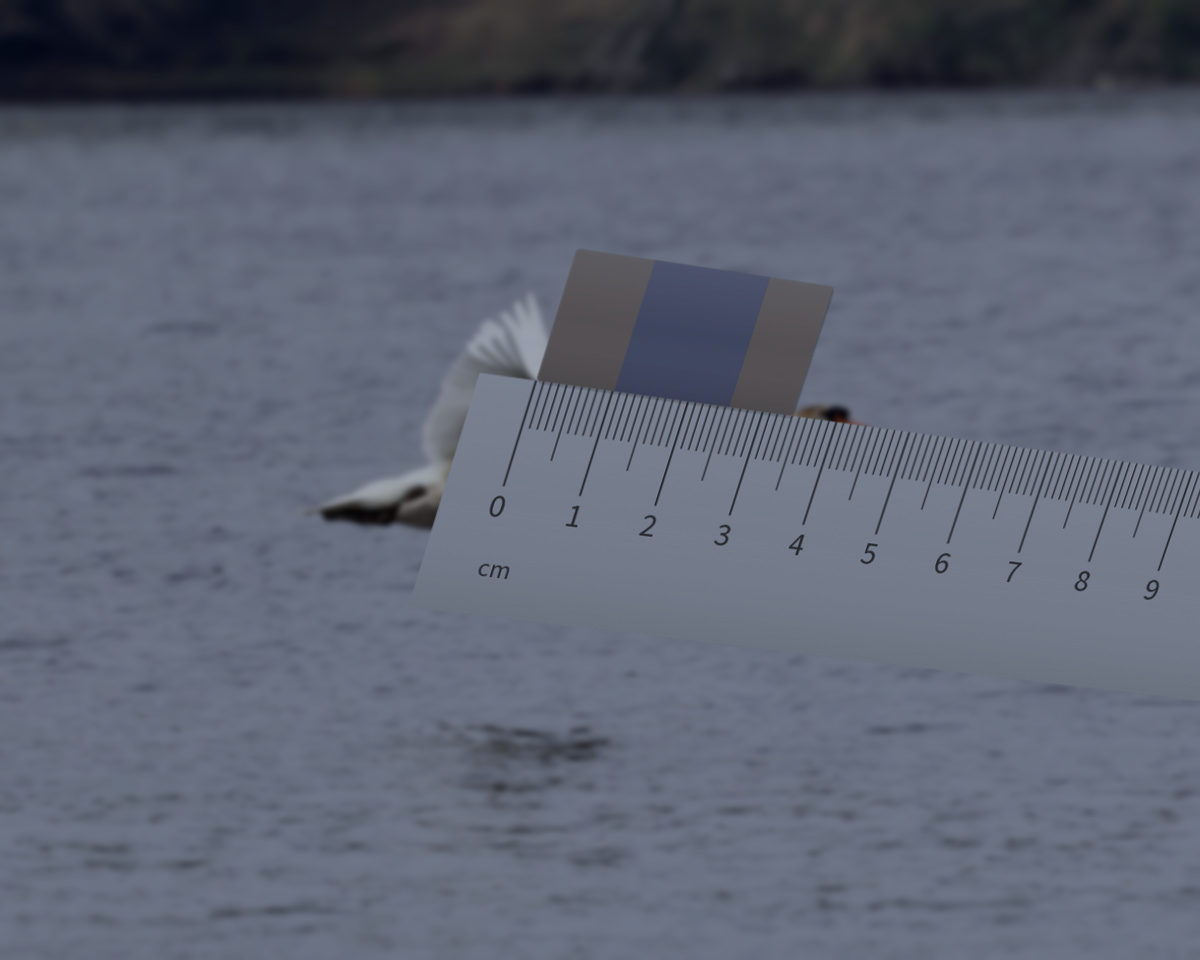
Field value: 3.4 cm
